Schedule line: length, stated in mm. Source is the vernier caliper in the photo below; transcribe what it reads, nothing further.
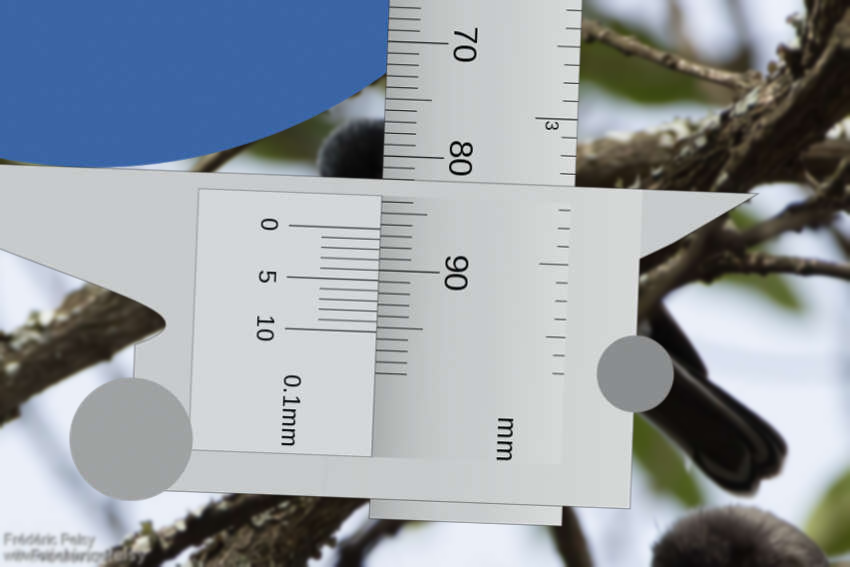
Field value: 86.4 mm
